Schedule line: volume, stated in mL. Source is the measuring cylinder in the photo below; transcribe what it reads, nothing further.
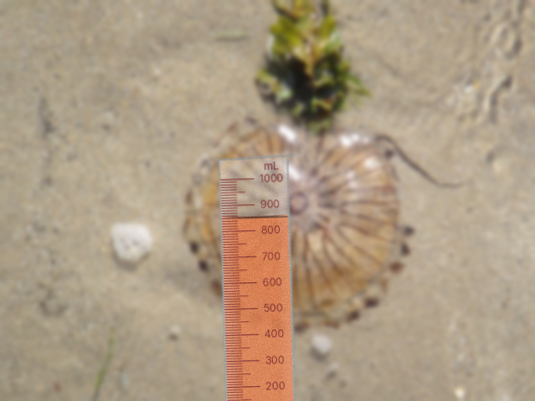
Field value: 850 mL
